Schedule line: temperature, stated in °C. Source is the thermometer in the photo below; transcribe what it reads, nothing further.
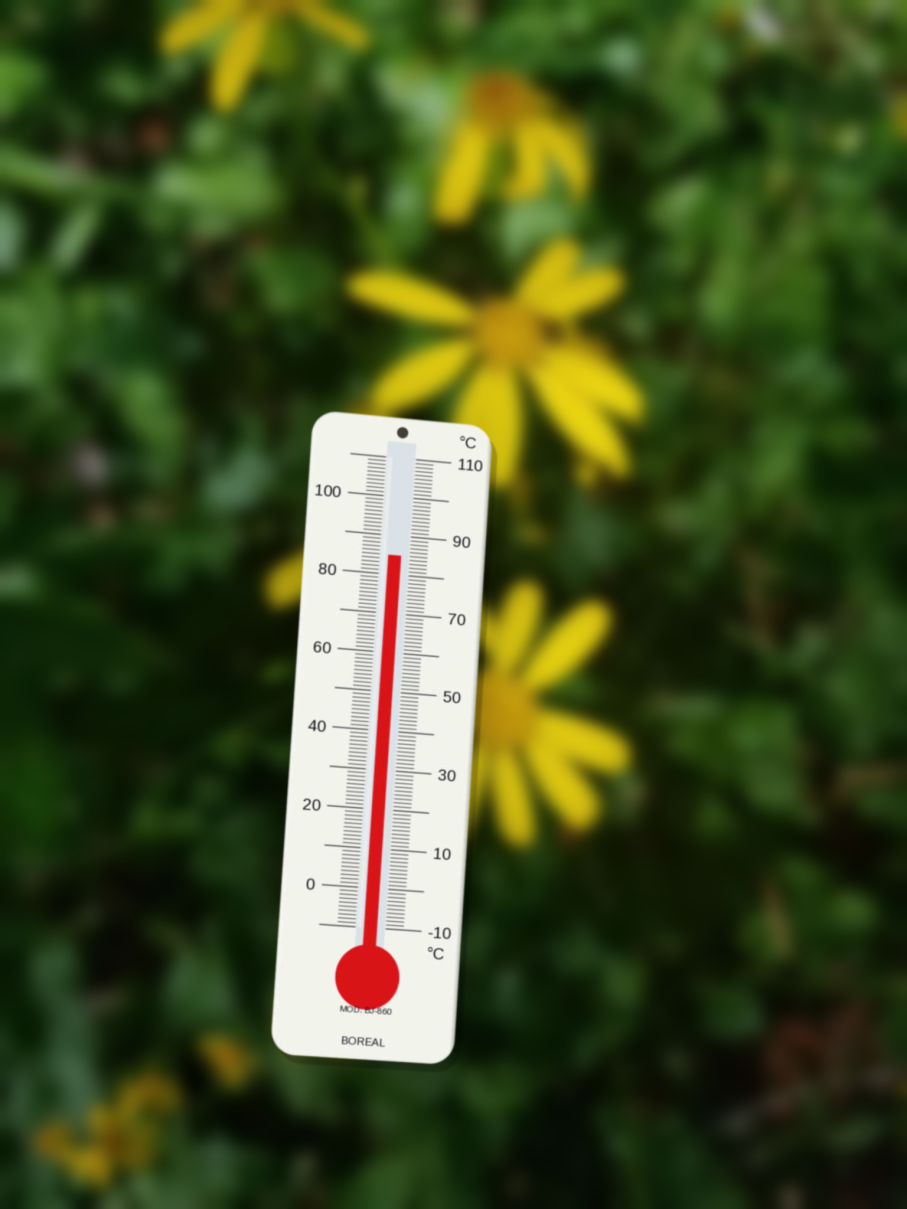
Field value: 85 °C
